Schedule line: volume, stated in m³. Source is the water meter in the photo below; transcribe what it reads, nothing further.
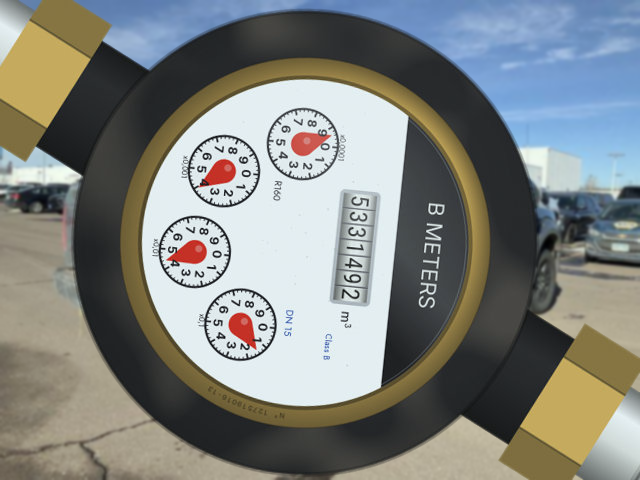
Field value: 5331492.1439 m³
